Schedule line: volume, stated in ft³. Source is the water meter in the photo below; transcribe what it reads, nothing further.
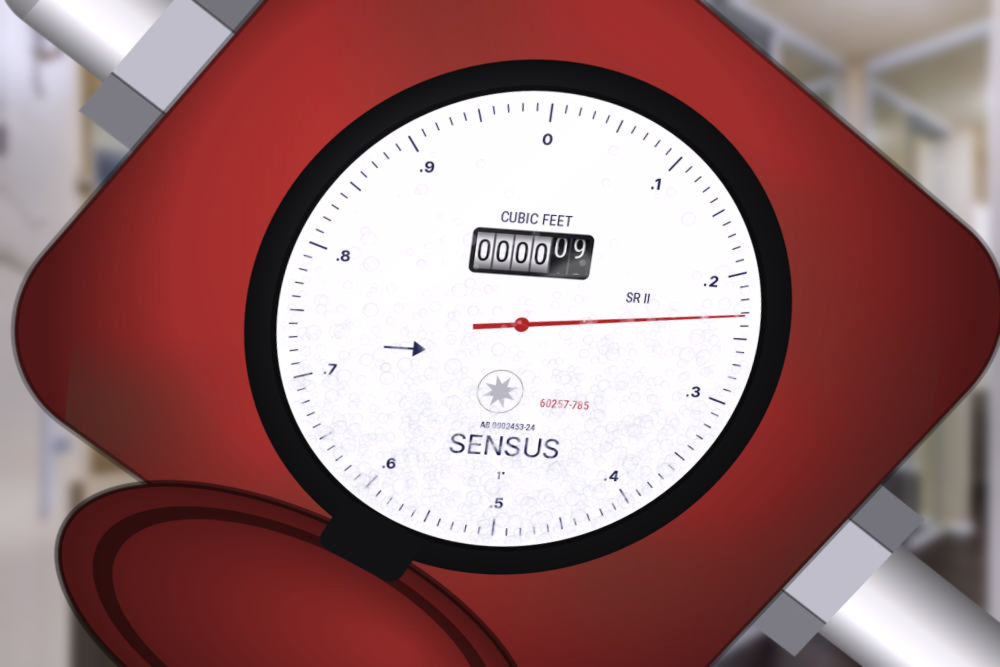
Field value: 9.23 ft³
